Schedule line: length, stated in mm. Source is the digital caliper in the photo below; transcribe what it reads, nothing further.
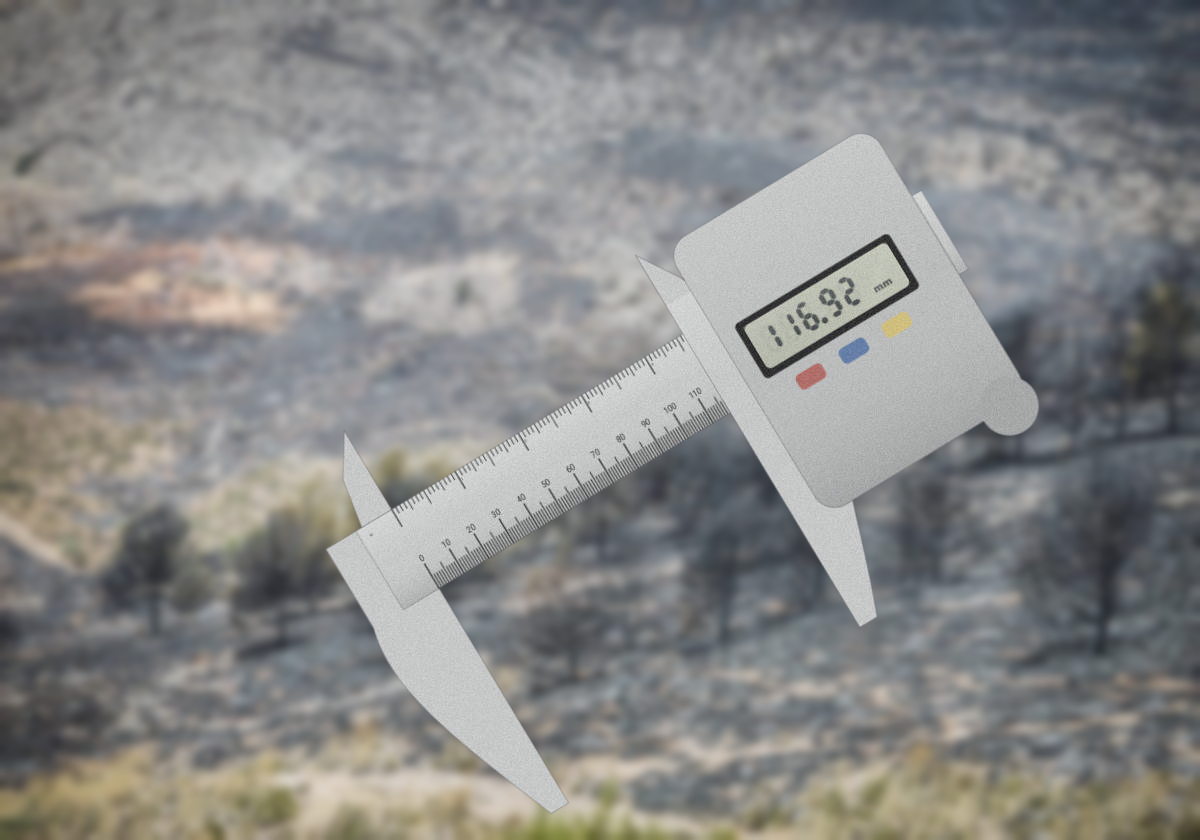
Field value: 116.92 mm
